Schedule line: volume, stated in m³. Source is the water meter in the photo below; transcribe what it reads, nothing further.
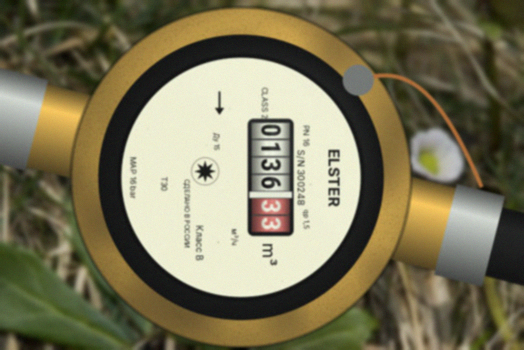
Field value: 136.33 m³
